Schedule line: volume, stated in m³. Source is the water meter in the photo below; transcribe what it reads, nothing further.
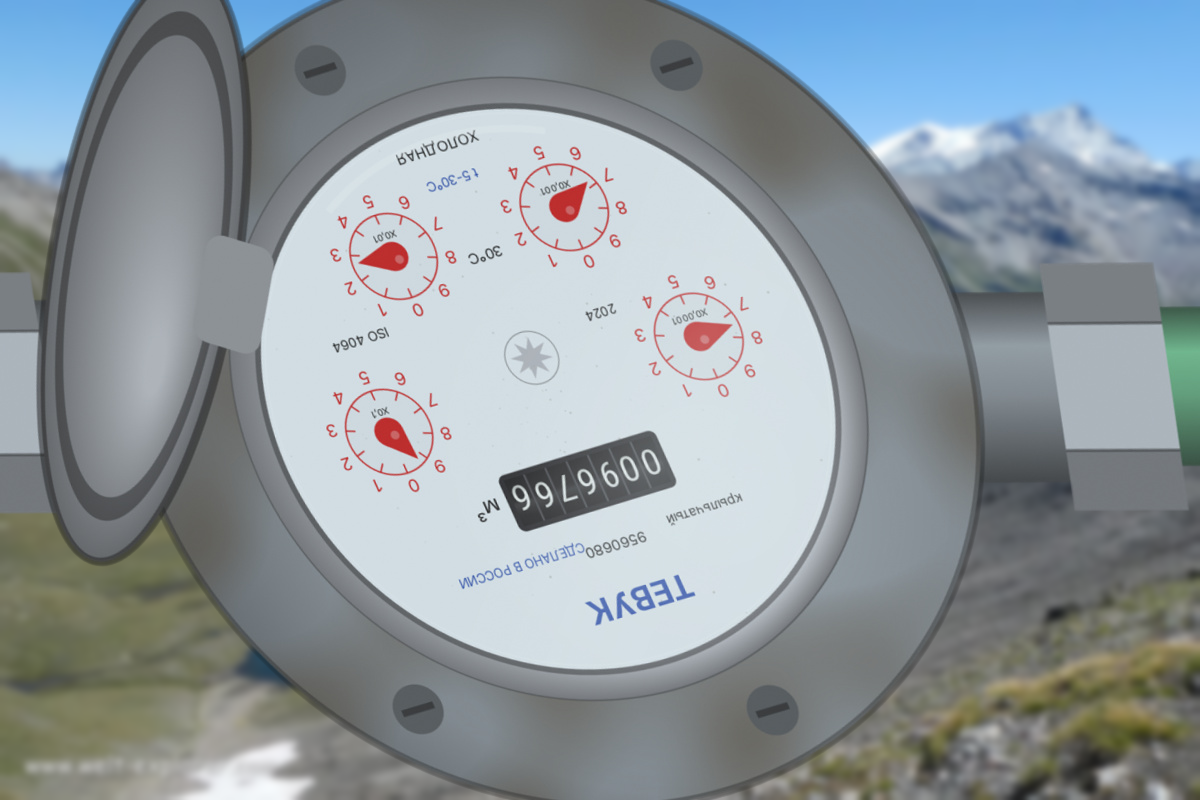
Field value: 96765.9267 m³
